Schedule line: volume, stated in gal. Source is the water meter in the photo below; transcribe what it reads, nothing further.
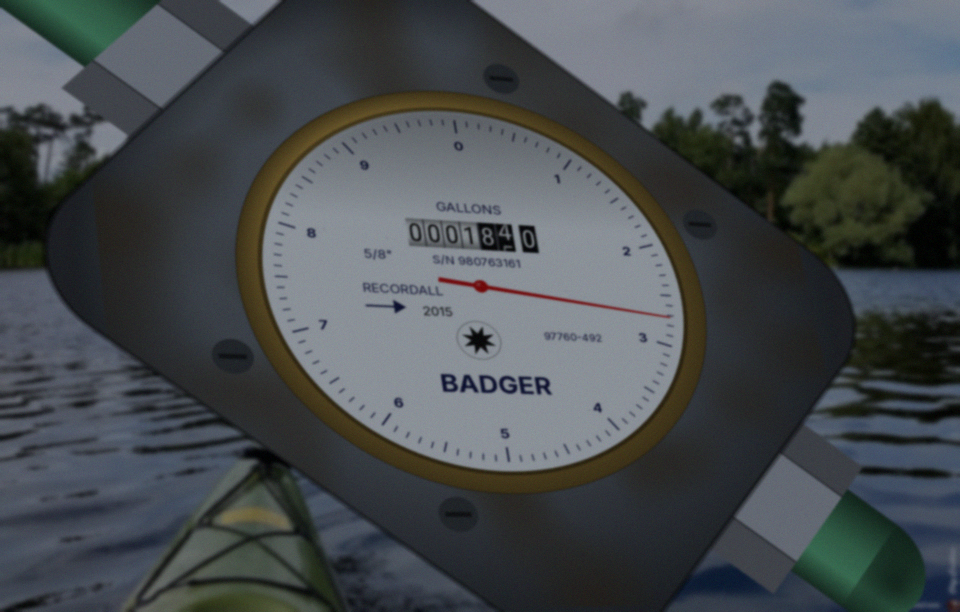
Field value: 1842.7 gal
